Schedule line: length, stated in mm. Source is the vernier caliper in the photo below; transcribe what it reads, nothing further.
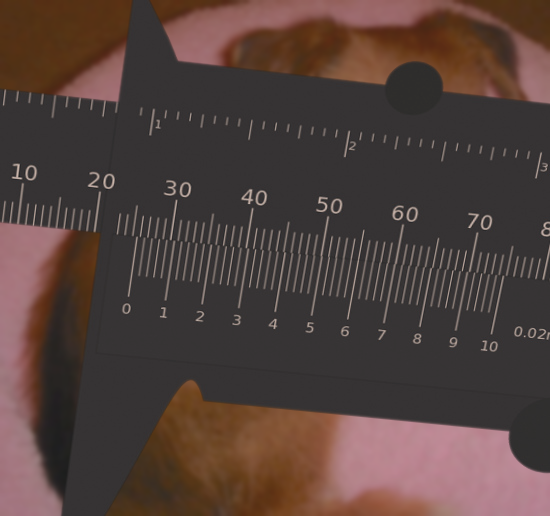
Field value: 25.6 mm
